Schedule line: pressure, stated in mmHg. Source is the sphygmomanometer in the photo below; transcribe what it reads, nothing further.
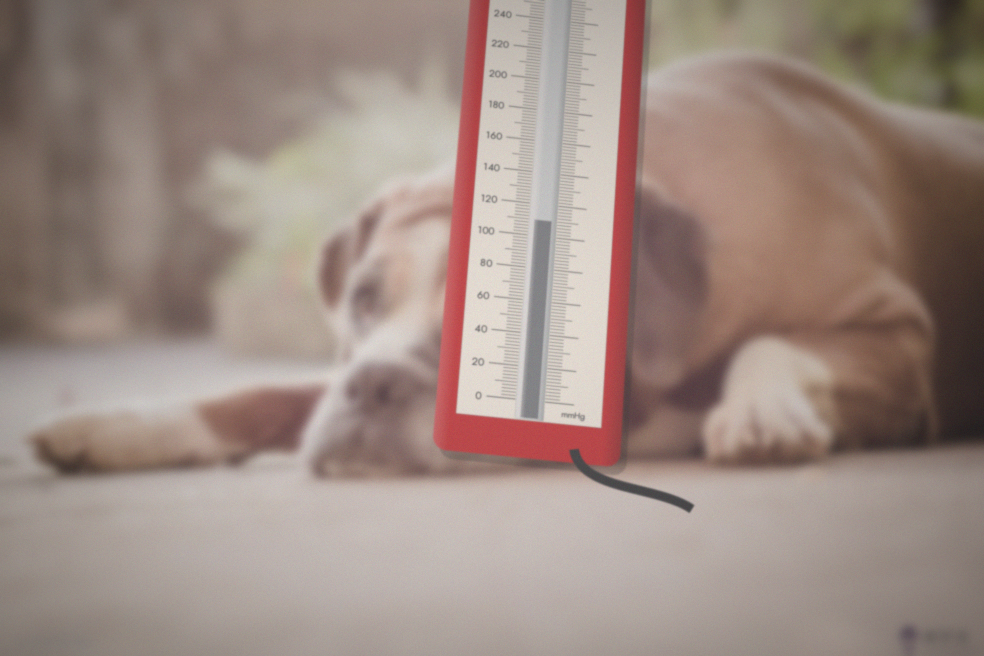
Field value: 110 mmHg
